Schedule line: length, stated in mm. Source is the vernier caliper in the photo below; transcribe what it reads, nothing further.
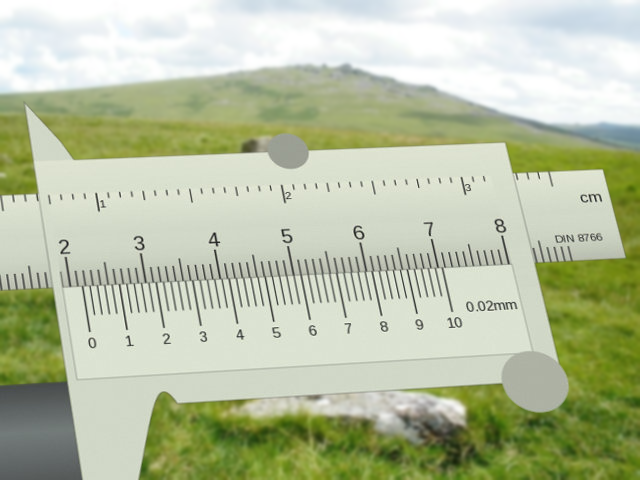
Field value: 21.6 mm
